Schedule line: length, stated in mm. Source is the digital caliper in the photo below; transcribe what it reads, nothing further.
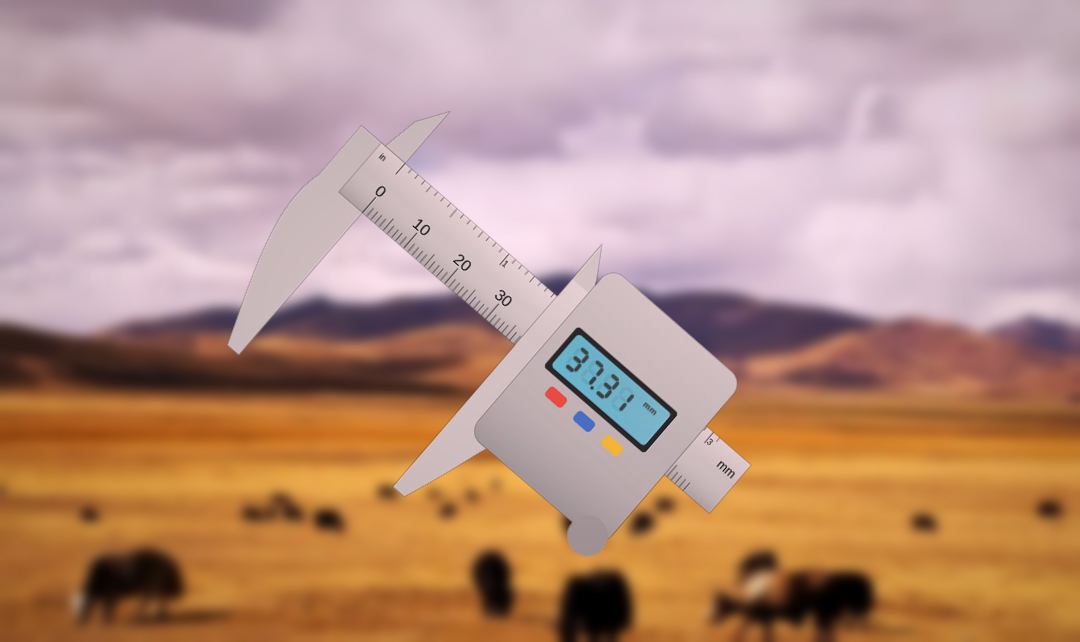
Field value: 37.31 mm
